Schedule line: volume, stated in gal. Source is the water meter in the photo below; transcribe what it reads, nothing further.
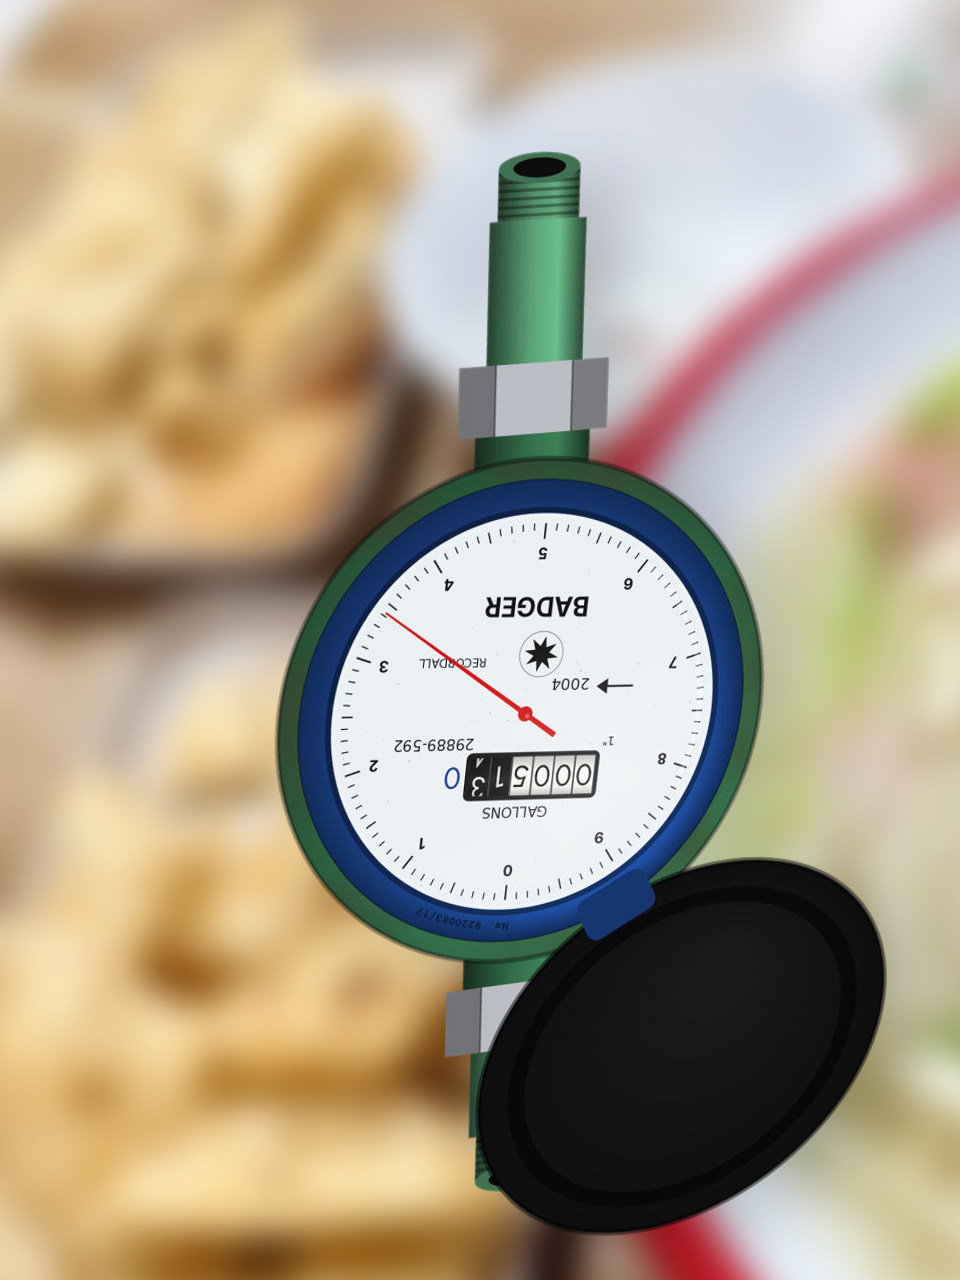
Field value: 5133.4 gal
